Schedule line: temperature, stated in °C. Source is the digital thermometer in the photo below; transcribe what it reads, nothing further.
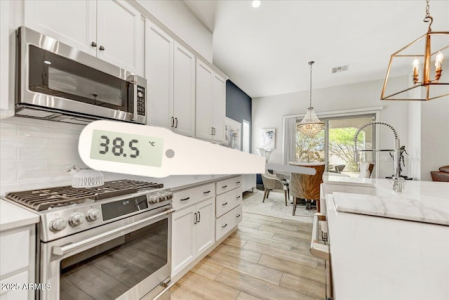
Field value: 38.5 °C
